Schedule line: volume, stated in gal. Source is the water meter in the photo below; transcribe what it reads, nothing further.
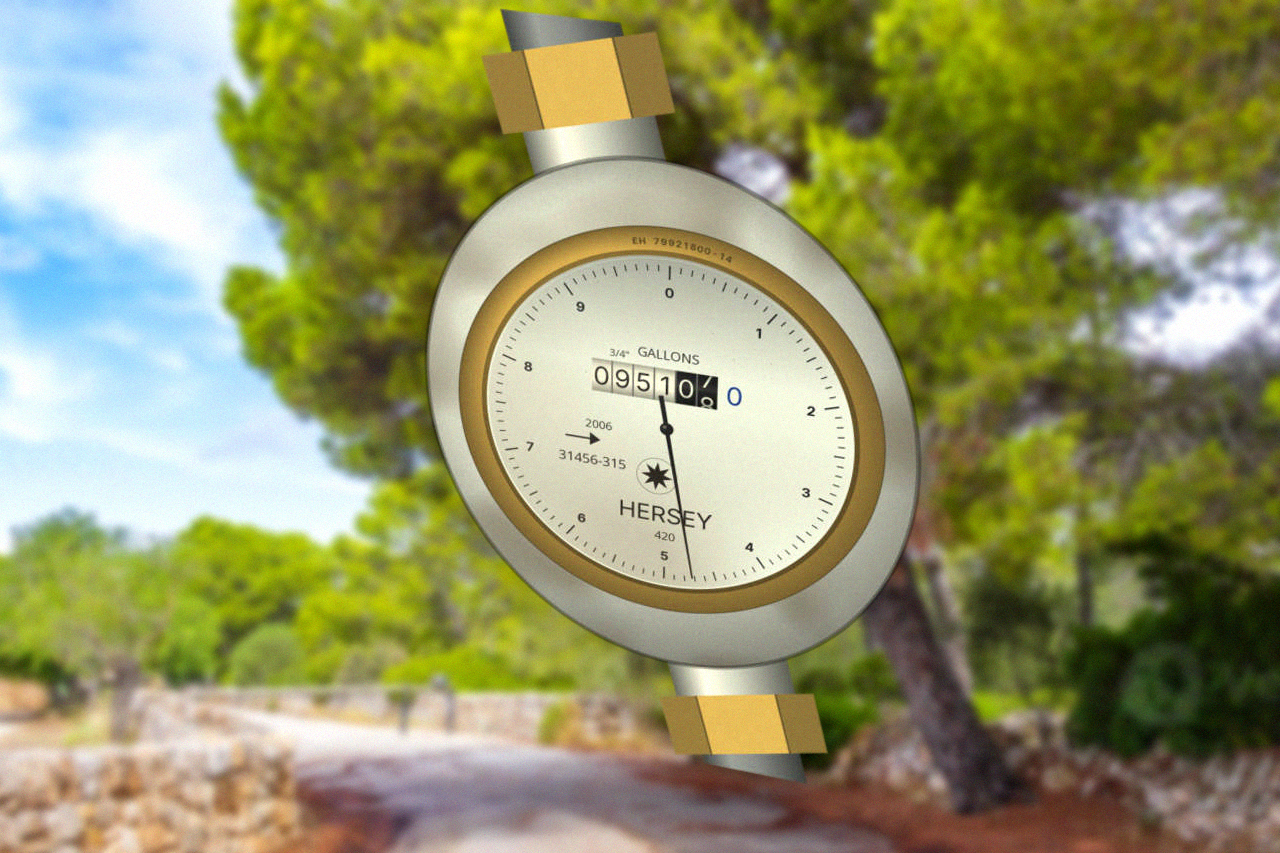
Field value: 951074.7 gal
